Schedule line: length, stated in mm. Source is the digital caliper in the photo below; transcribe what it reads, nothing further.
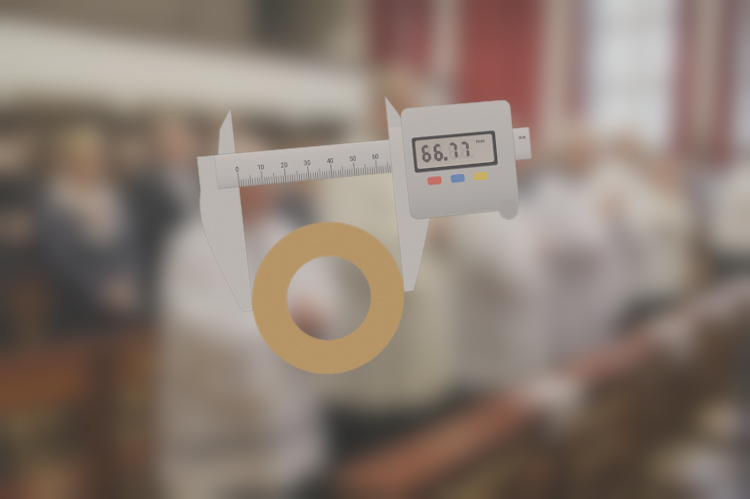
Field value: 66.77 mm
